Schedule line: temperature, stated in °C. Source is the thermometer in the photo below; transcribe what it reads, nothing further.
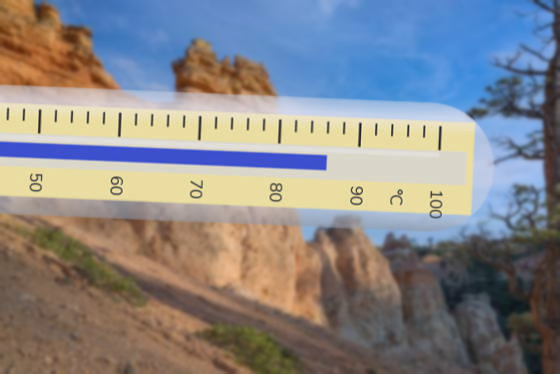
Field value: 86 °C
